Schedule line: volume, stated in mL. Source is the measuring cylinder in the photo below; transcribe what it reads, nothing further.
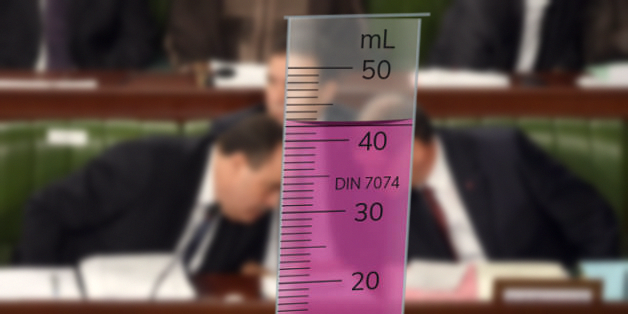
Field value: 42 mL
